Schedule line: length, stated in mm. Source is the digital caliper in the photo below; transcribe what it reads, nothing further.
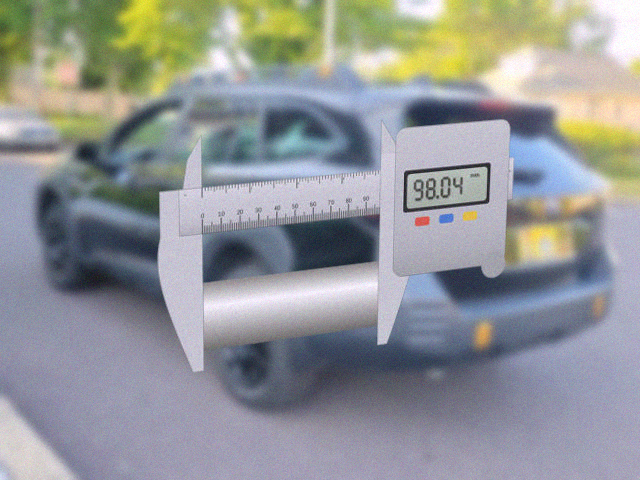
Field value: 98.04 mm
